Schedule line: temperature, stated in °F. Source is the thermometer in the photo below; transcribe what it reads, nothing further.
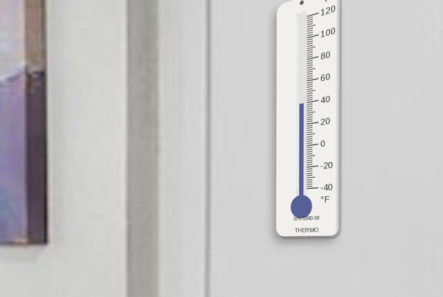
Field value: 40 °F
